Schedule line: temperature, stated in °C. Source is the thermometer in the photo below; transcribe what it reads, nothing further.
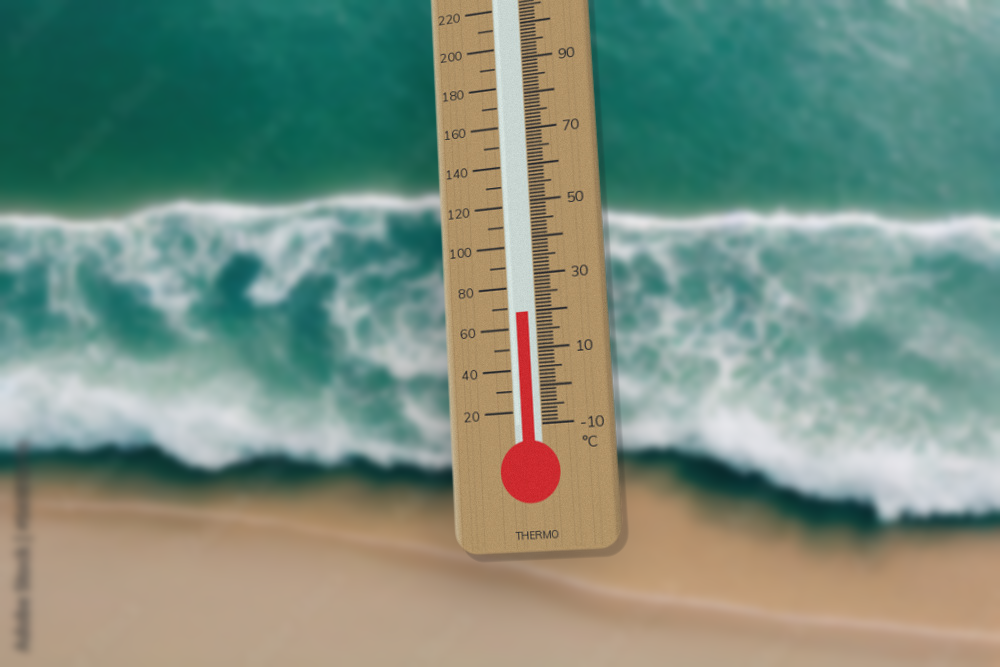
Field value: 20 °C
